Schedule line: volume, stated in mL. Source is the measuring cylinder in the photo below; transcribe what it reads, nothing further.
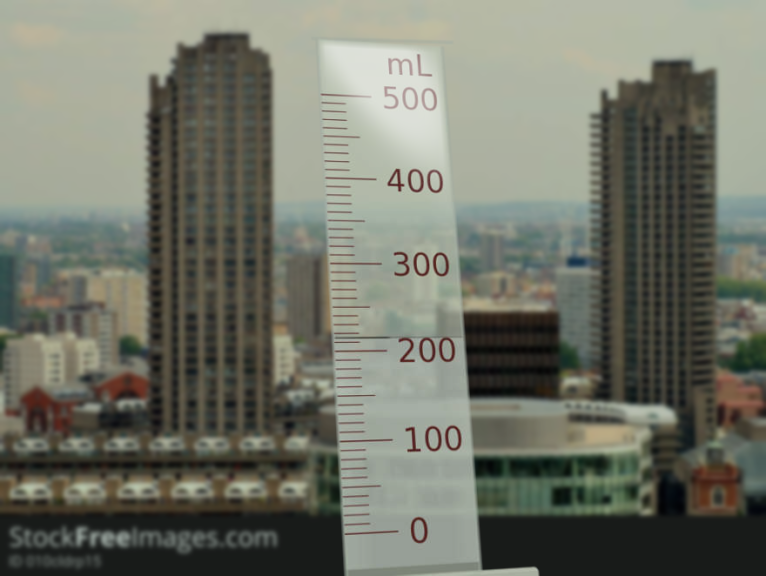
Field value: 215 mL
